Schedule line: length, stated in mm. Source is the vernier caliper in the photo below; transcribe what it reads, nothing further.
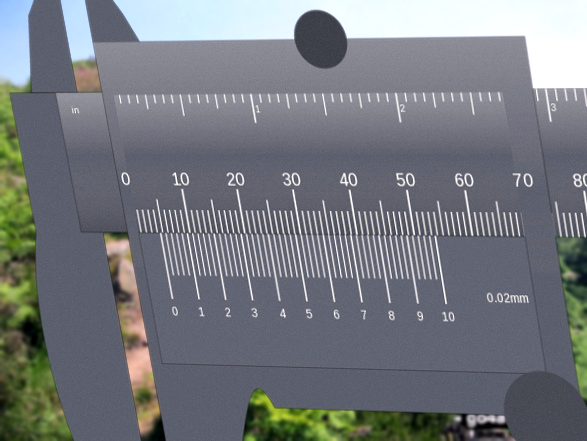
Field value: 4.6 mm
